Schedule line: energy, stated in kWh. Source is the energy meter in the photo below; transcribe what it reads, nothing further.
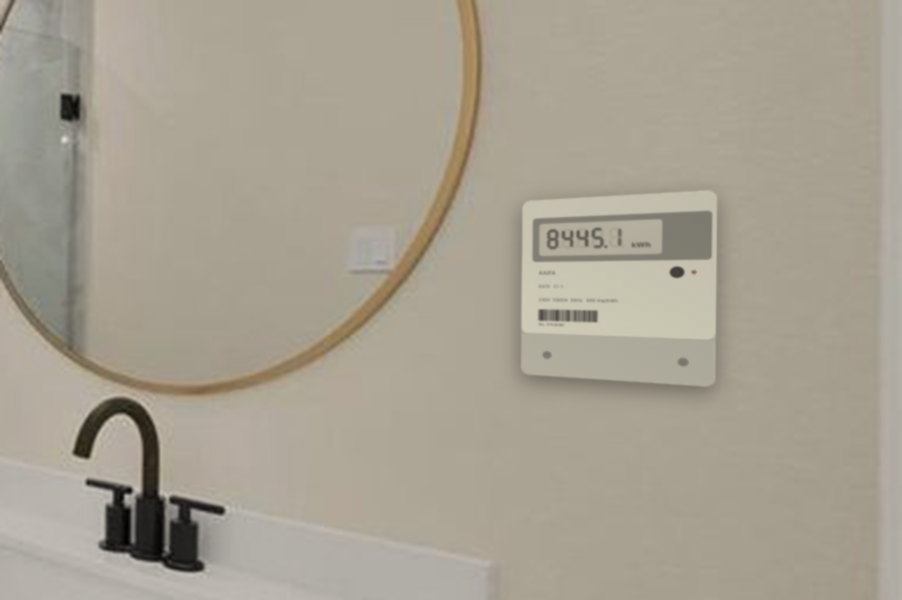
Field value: 8445.1 kWh
